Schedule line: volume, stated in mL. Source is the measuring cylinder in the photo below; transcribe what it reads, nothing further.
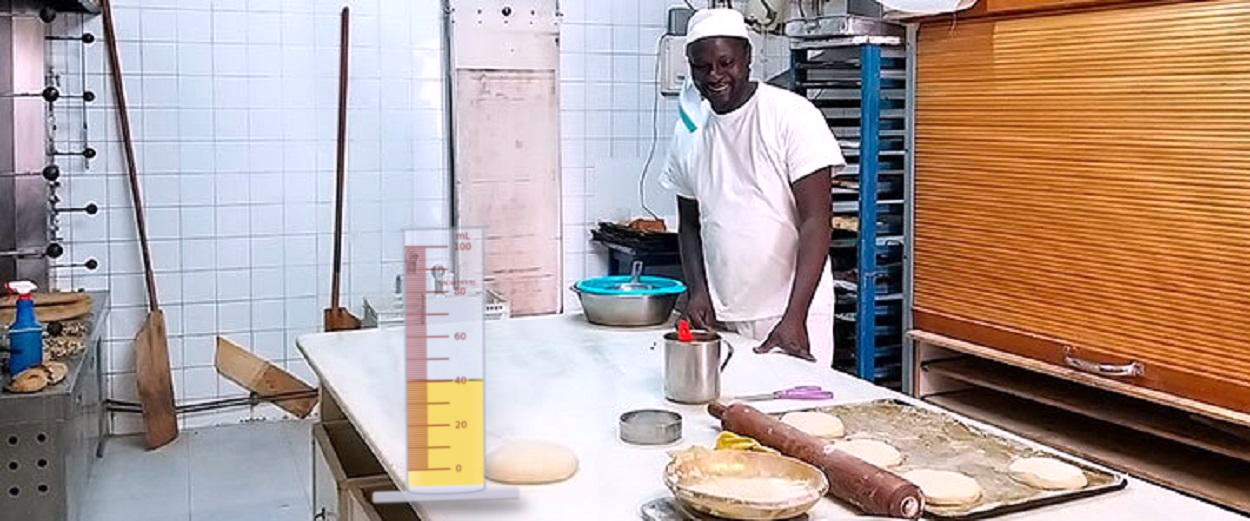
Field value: 40 mL
